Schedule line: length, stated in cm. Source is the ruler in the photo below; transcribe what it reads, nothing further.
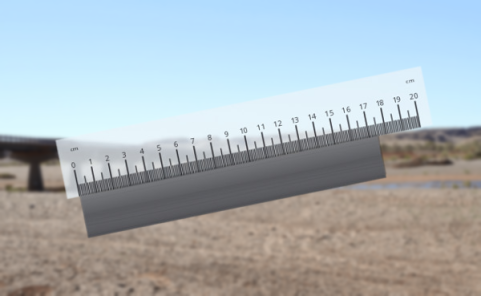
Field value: 17.5 cm
